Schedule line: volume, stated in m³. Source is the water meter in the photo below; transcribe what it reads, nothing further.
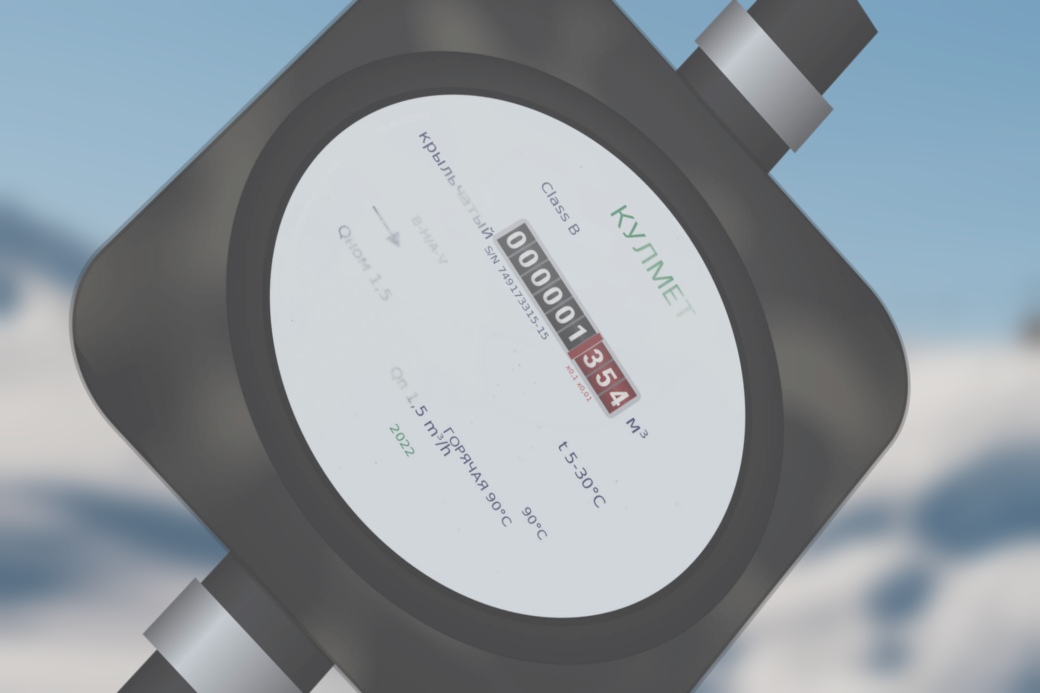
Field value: 1.354 m³
